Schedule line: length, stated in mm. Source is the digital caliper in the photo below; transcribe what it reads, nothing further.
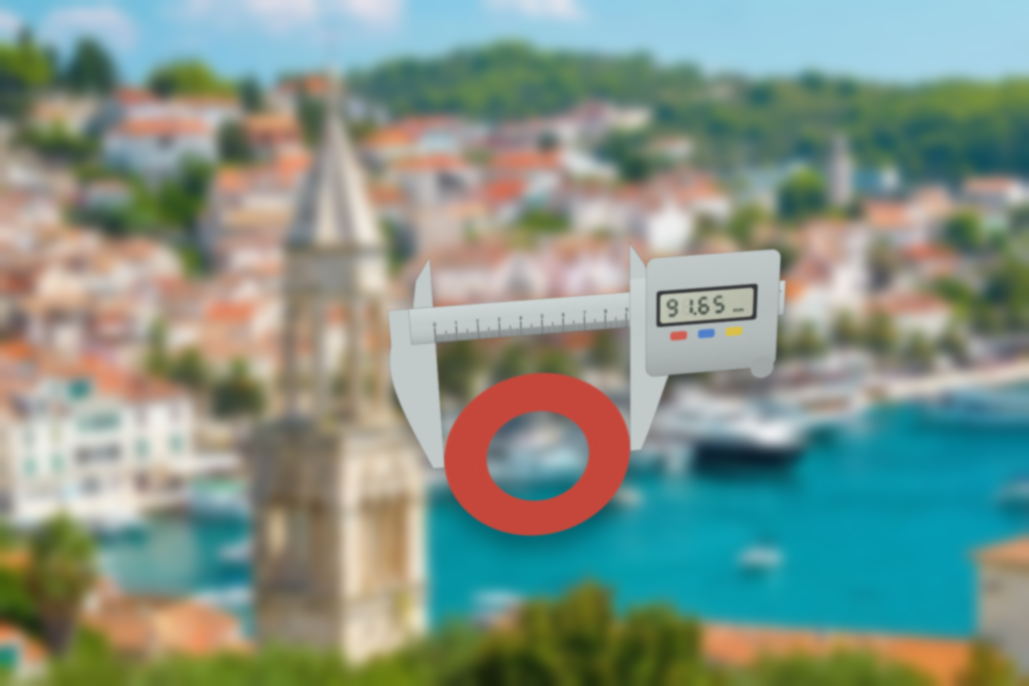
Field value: 91.65 mm
